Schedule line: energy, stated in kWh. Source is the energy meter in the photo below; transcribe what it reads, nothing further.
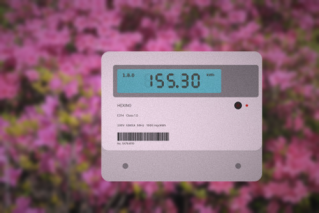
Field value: 155.30 kWh
